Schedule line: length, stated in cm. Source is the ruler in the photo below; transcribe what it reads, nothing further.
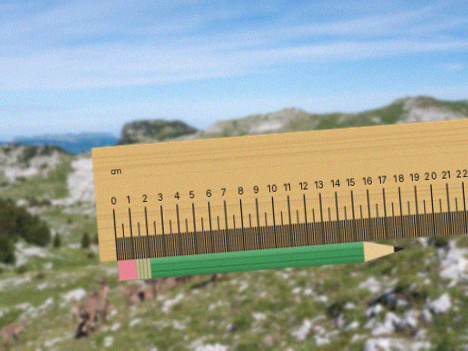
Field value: 18 cm
